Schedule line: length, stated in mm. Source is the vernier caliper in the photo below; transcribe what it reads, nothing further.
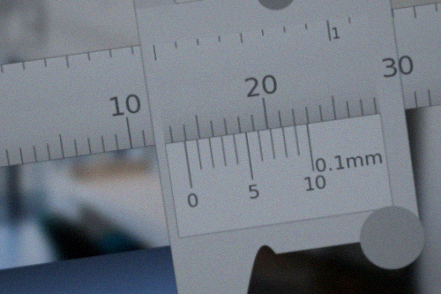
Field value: 13.9 mm
